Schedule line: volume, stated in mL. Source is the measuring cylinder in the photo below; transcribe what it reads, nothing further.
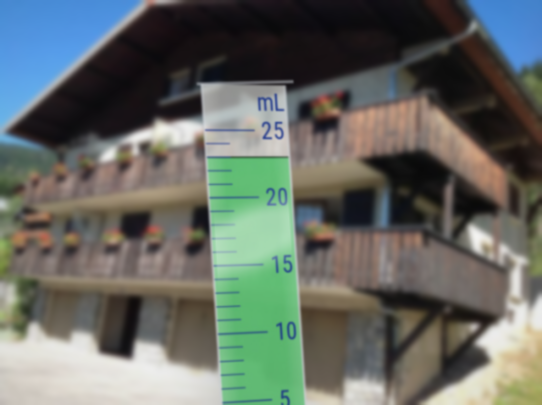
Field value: 23 mL
